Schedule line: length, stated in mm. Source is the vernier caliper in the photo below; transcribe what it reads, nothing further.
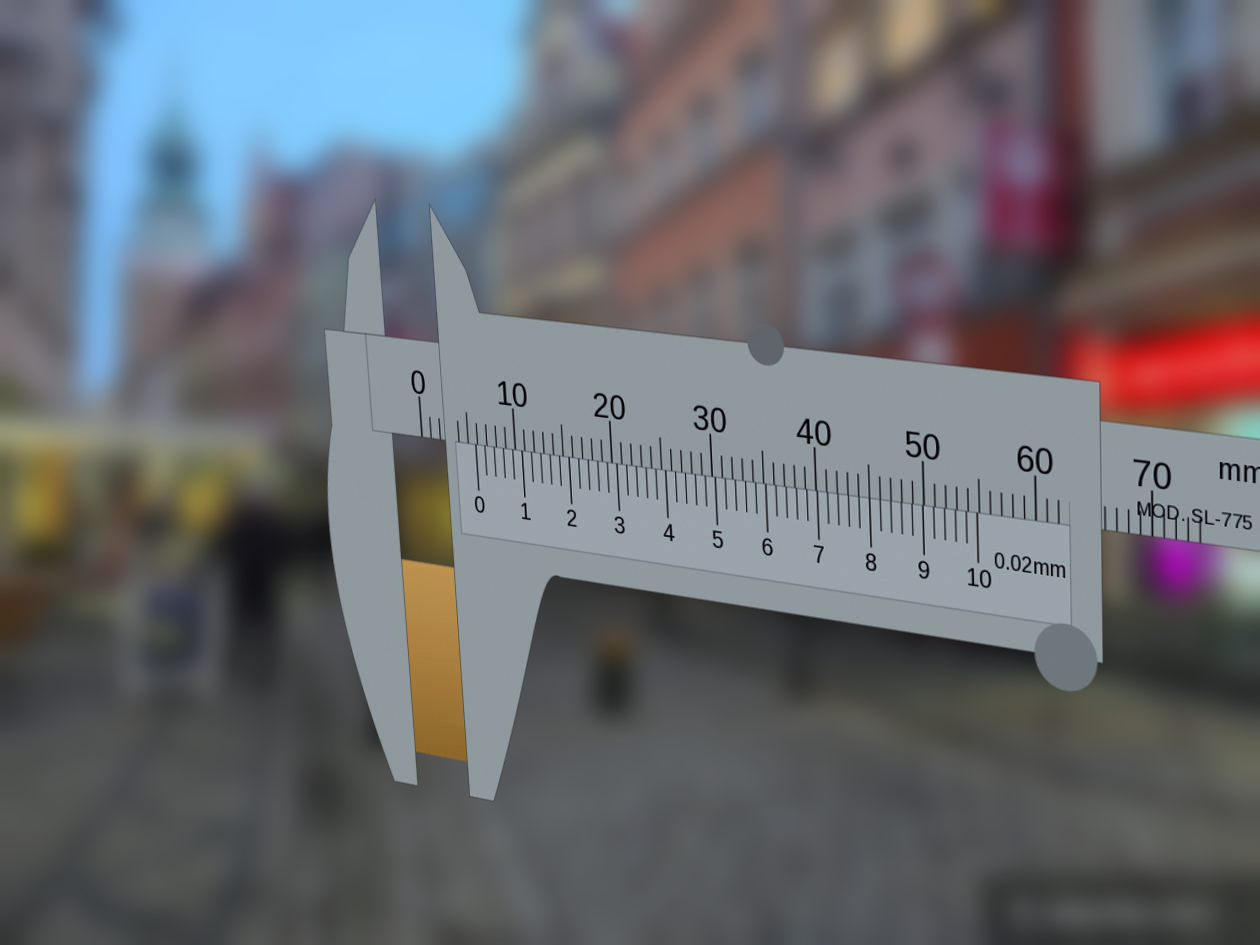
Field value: 5.8 mm
